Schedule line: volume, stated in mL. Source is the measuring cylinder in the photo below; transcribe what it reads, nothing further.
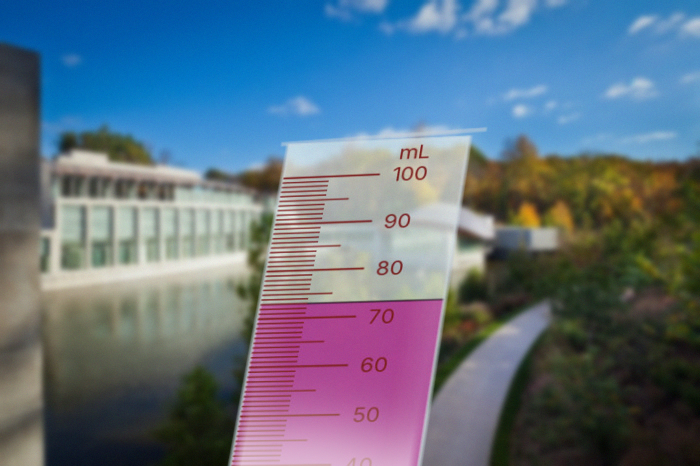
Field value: 73 mL
